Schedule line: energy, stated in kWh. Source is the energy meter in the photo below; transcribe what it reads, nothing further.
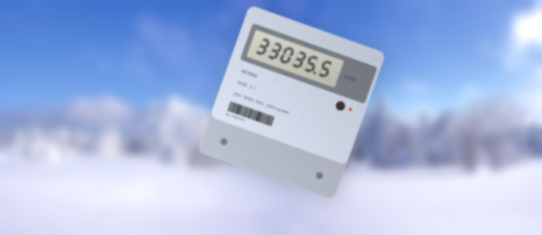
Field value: 33035.5 kWh
